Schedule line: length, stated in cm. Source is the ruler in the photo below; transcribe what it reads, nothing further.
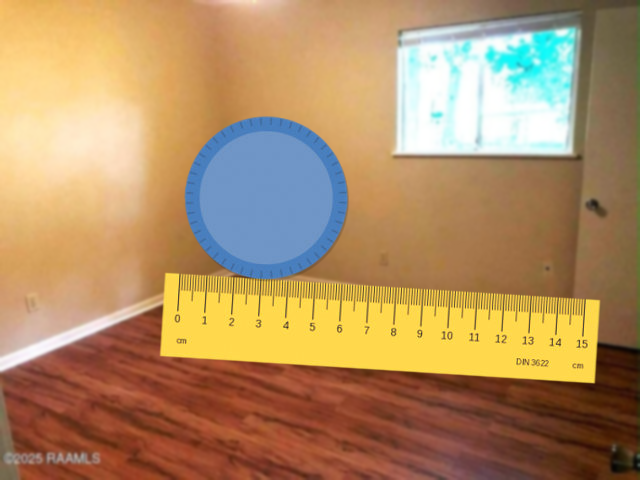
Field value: 6 cm
